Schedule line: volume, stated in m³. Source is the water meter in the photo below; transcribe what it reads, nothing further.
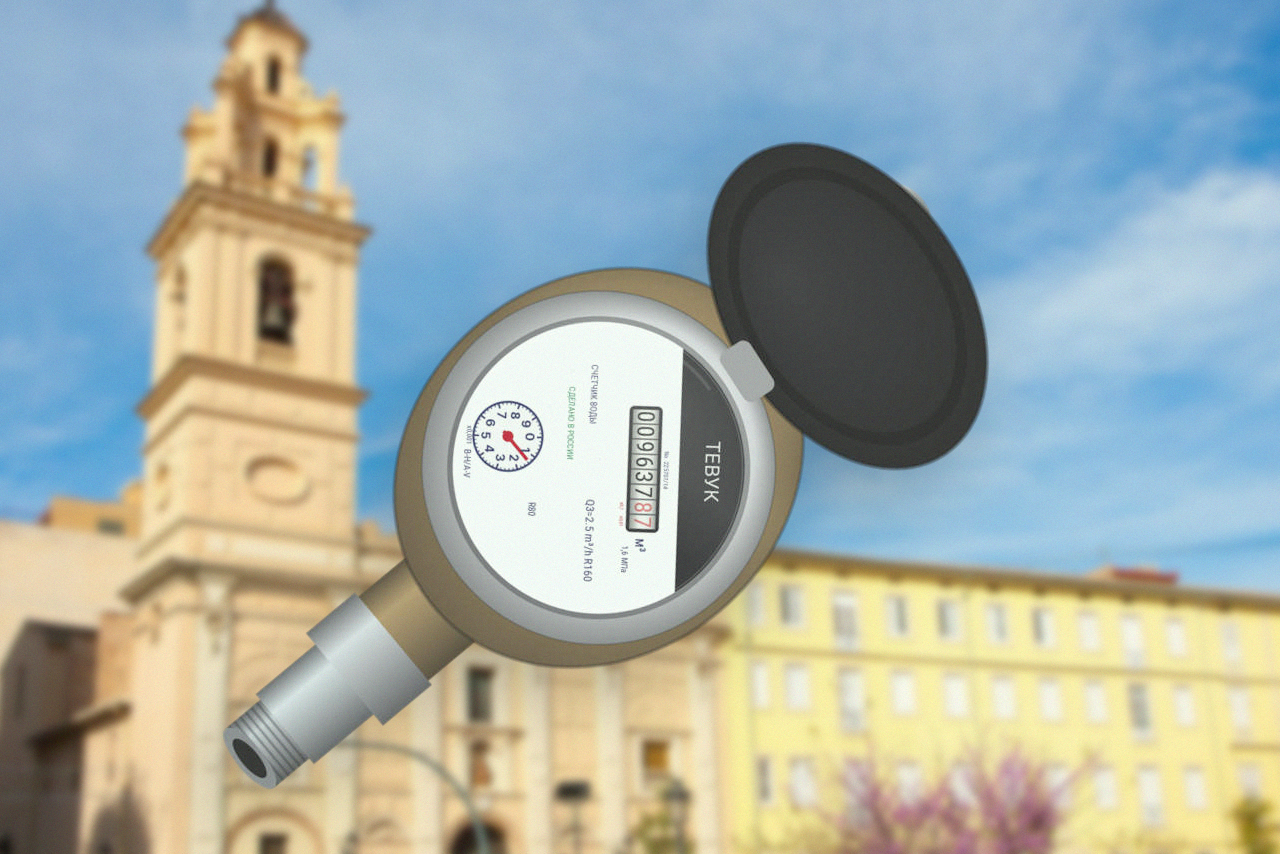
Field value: 9637.871 m³
